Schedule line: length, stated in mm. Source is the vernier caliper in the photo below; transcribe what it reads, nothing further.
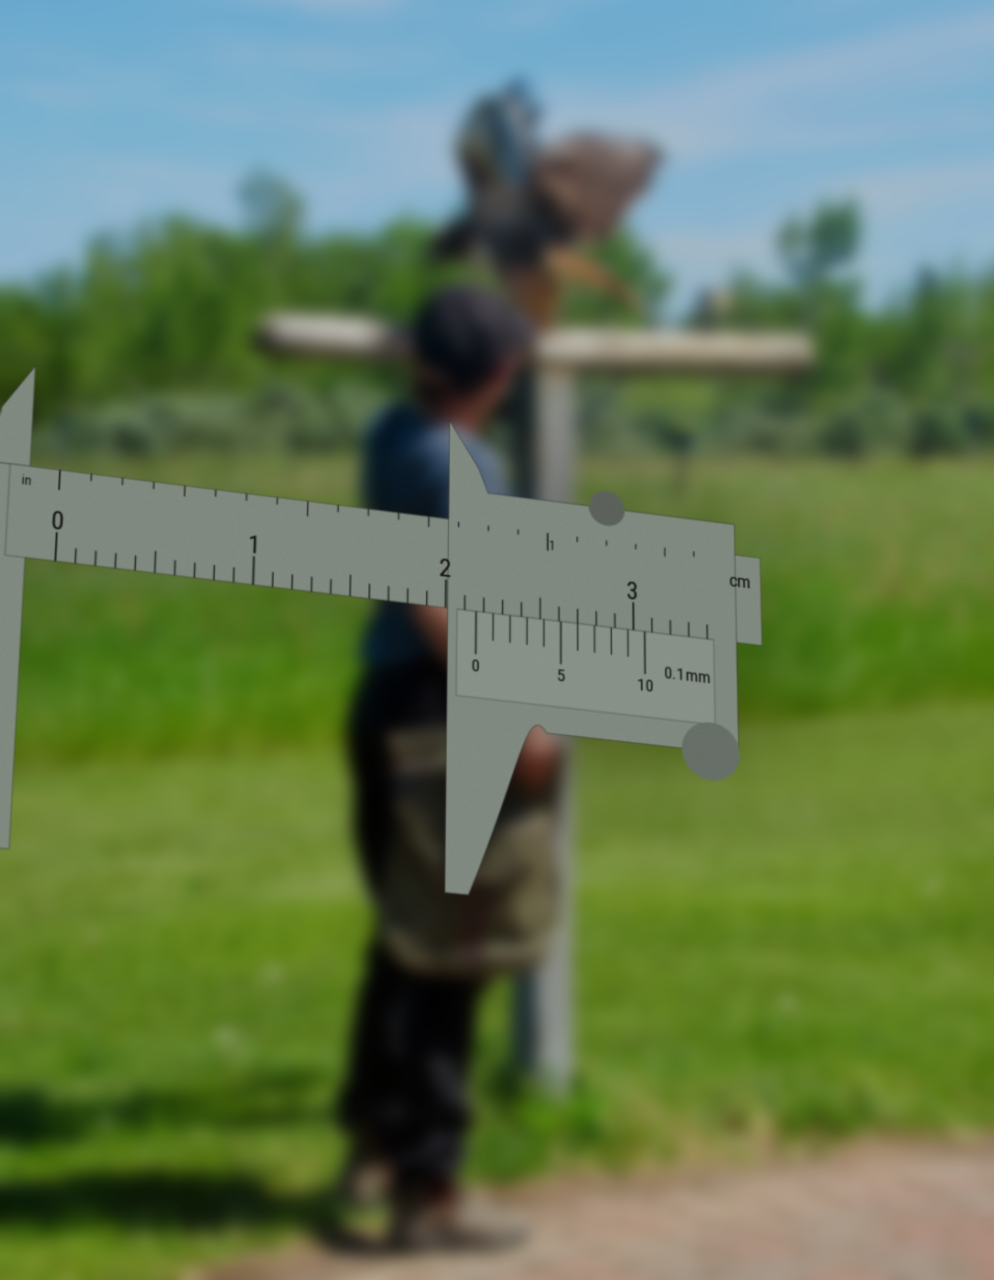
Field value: 21.6 mm
